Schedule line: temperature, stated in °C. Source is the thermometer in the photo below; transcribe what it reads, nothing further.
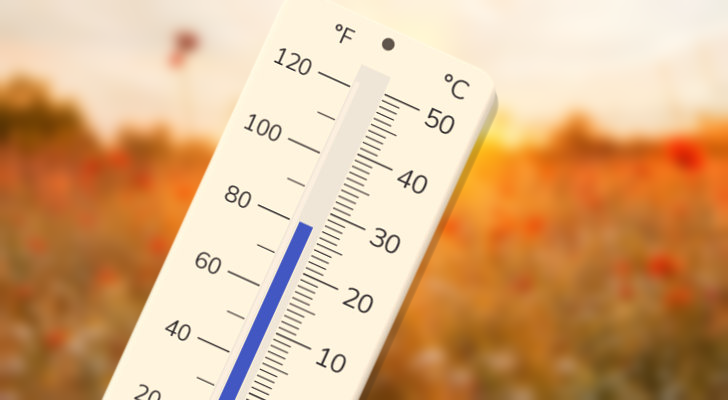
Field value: 27 °C
